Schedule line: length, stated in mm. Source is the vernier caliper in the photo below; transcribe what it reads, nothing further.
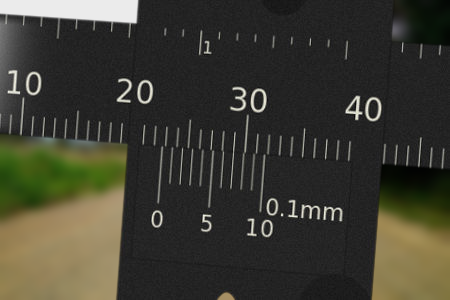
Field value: 22.7 mm
